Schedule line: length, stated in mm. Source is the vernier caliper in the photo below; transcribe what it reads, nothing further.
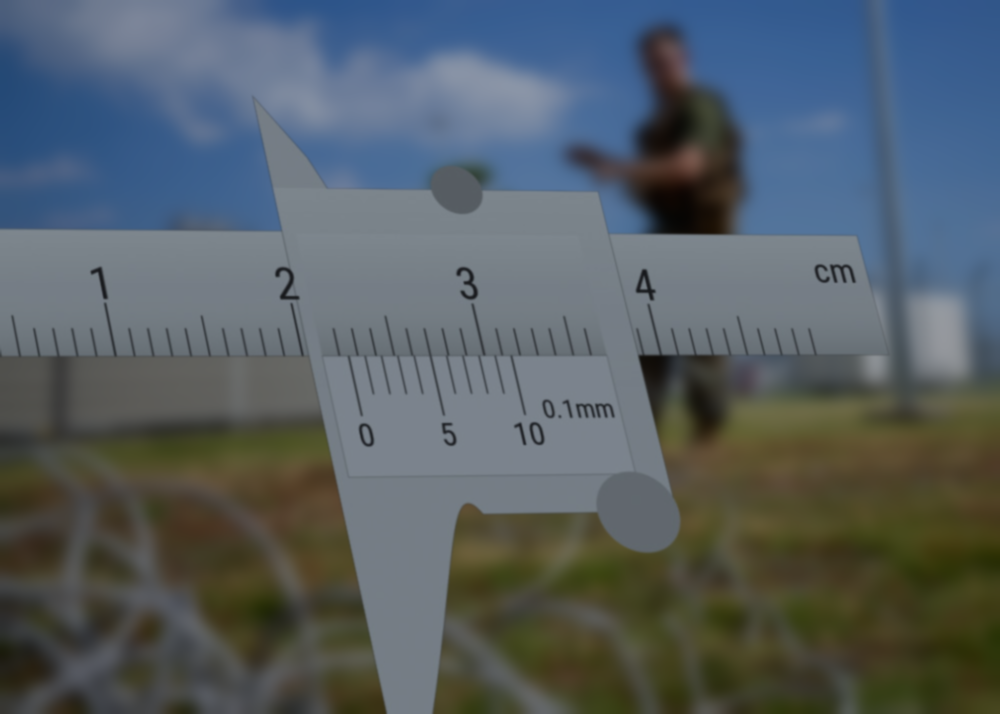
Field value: 22.5 mm
